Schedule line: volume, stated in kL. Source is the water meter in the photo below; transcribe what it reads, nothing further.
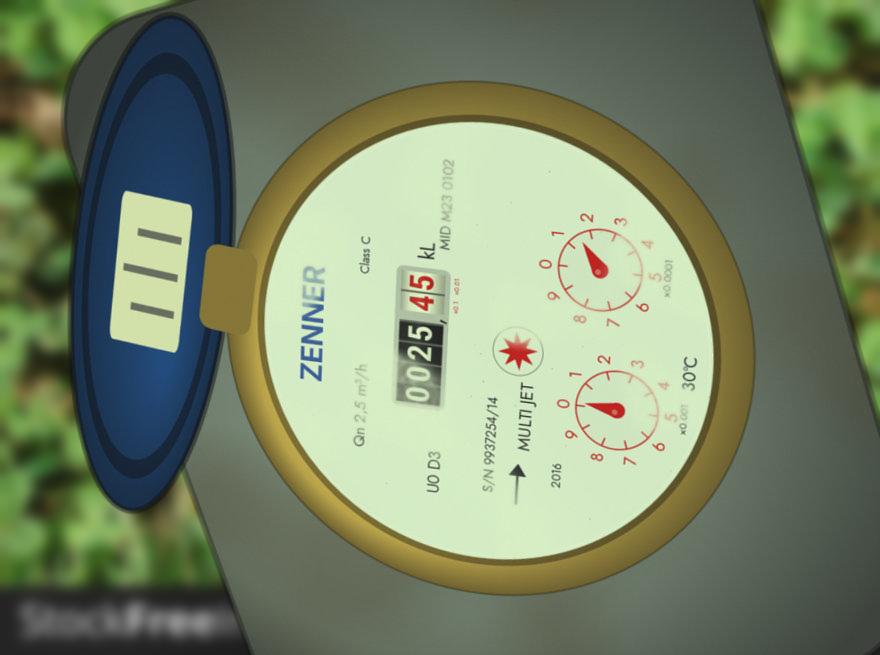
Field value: 25.4501 kL
